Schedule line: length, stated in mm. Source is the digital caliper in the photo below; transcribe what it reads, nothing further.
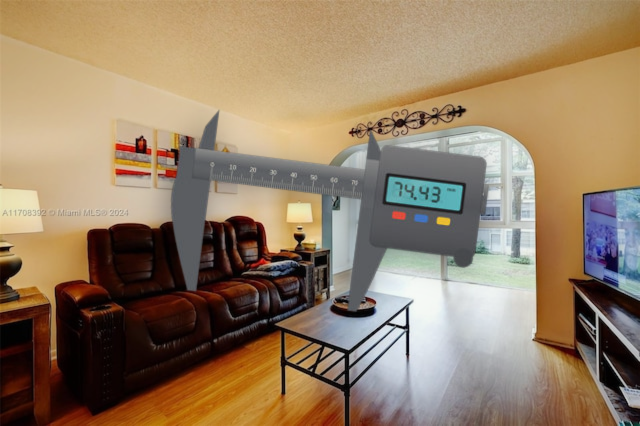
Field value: 74.43 mm
